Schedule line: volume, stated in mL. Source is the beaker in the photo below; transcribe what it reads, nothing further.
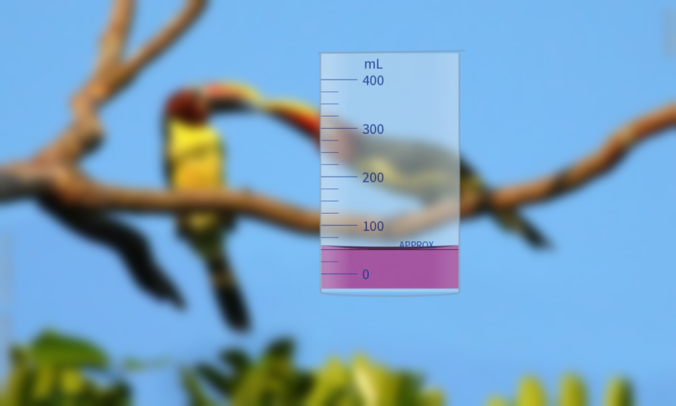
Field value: 50 mL
